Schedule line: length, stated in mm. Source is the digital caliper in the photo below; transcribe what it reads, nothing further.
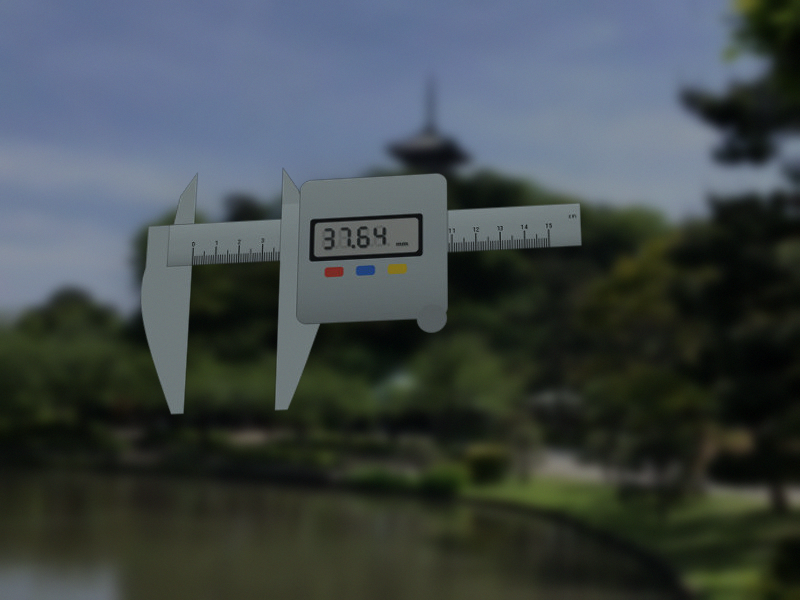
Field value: 37.64 mm
